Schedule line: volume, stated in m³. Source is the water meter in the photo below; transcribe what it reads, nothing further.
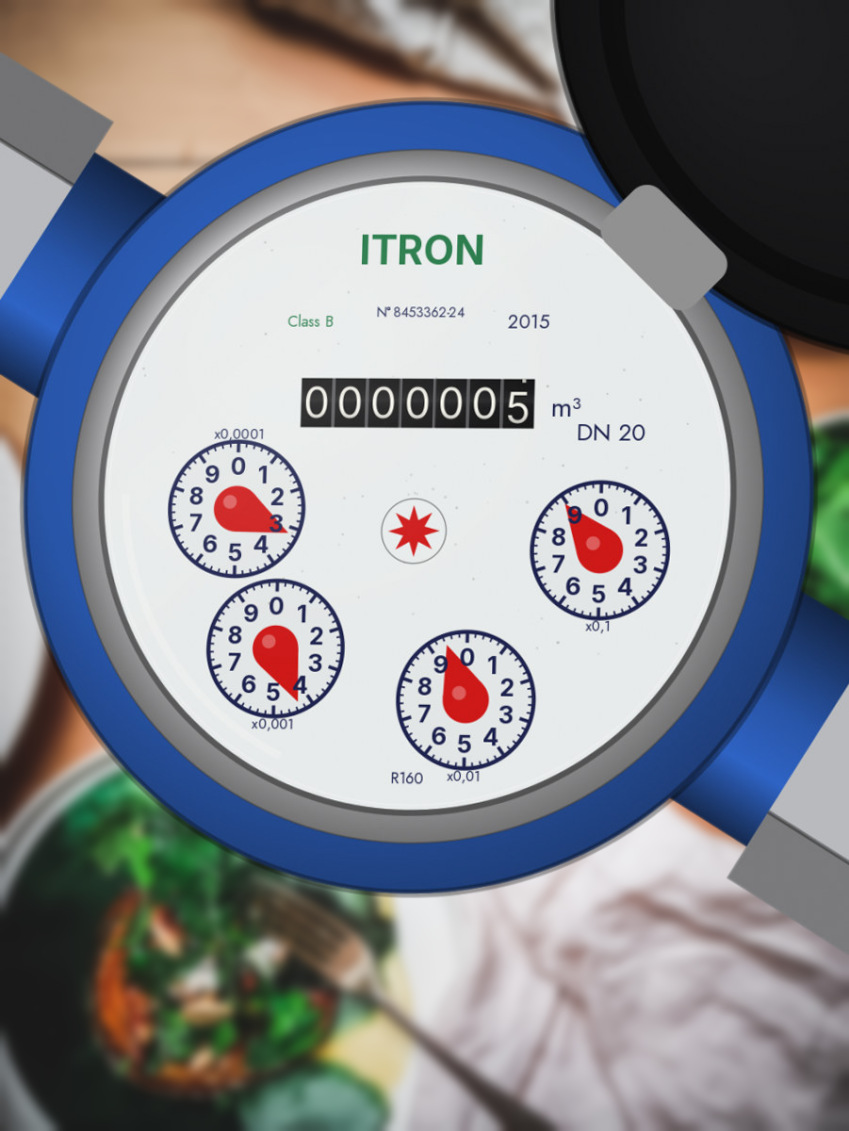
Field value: 4.8943 m³
